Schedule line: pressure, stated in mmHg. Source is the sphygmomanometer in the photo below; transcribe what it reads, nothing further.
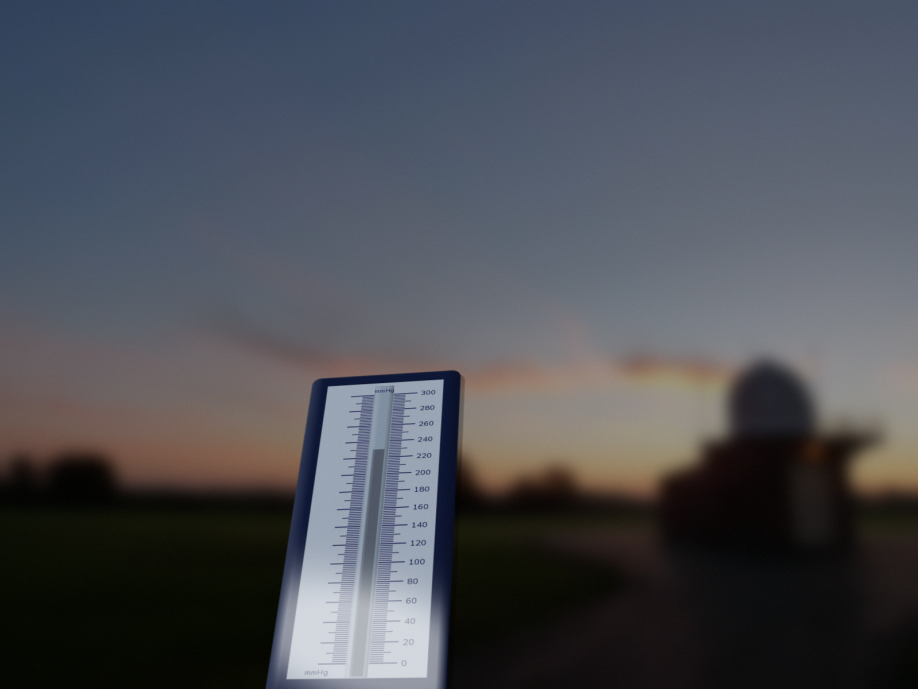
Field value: 230 mmHg
